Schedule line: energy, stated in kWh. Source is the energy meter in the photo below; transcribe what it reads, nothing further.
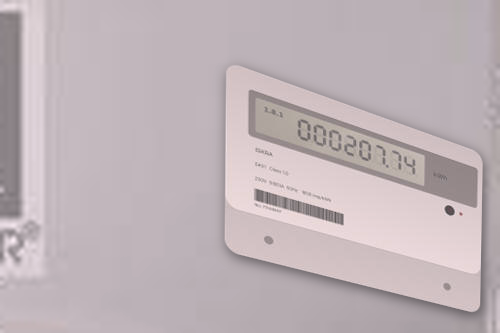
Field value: 207.74 kWh
